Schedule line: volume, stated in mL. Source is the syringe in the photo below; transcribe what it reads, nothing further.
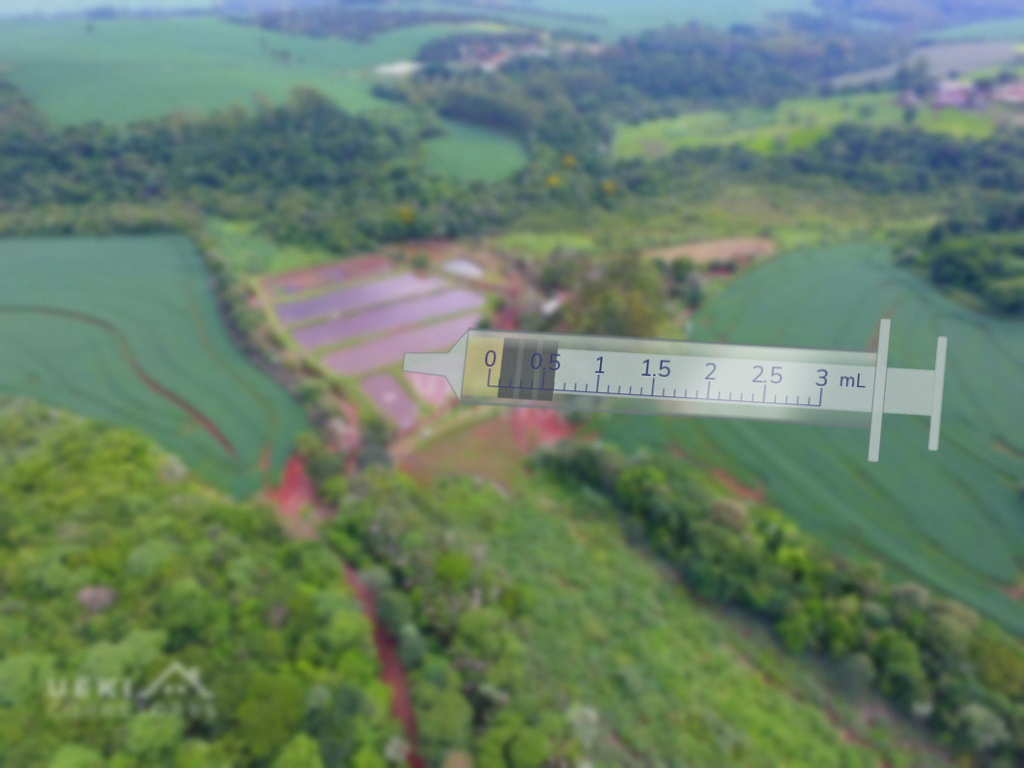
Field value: 0.1 mL
